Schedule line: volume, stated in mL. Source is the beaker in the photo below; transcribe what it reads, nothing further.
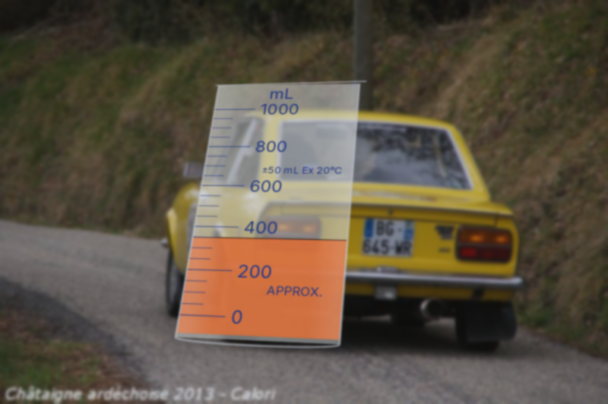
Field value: 350 mL
